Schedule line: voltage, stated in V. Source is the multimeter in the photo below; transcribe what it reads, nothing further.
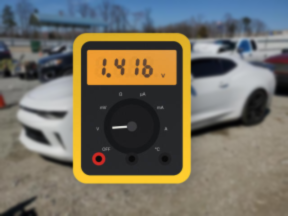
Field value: 1.416 V
